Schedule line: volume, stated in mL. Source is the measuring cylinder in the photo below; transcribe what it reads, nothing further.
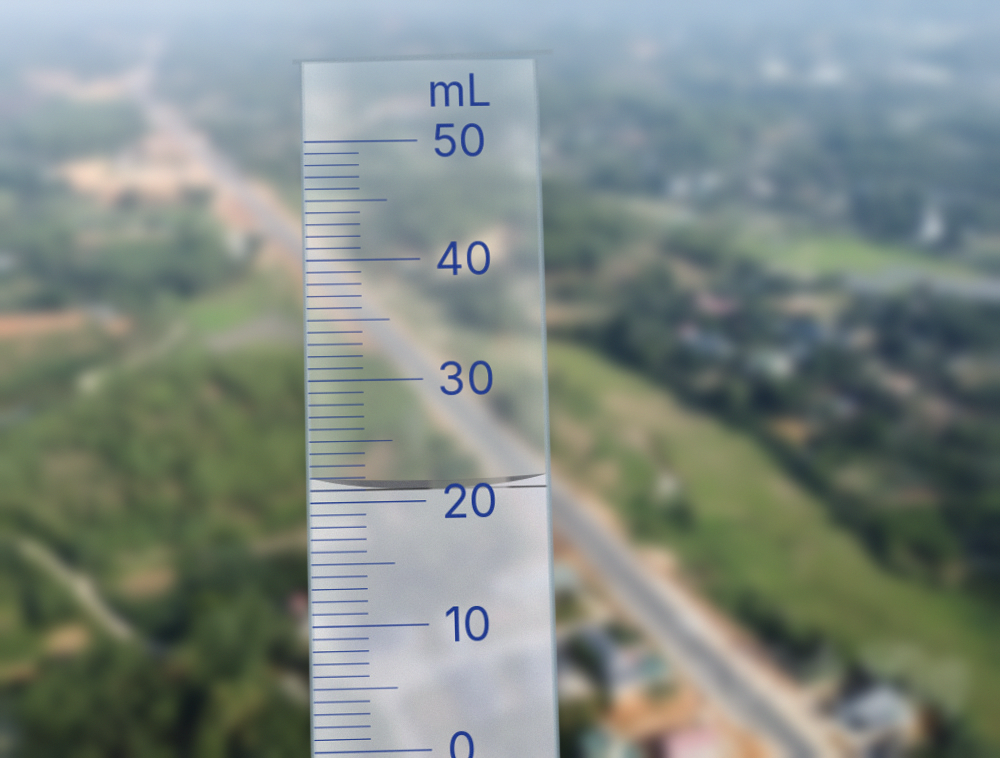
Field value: 21 mL
